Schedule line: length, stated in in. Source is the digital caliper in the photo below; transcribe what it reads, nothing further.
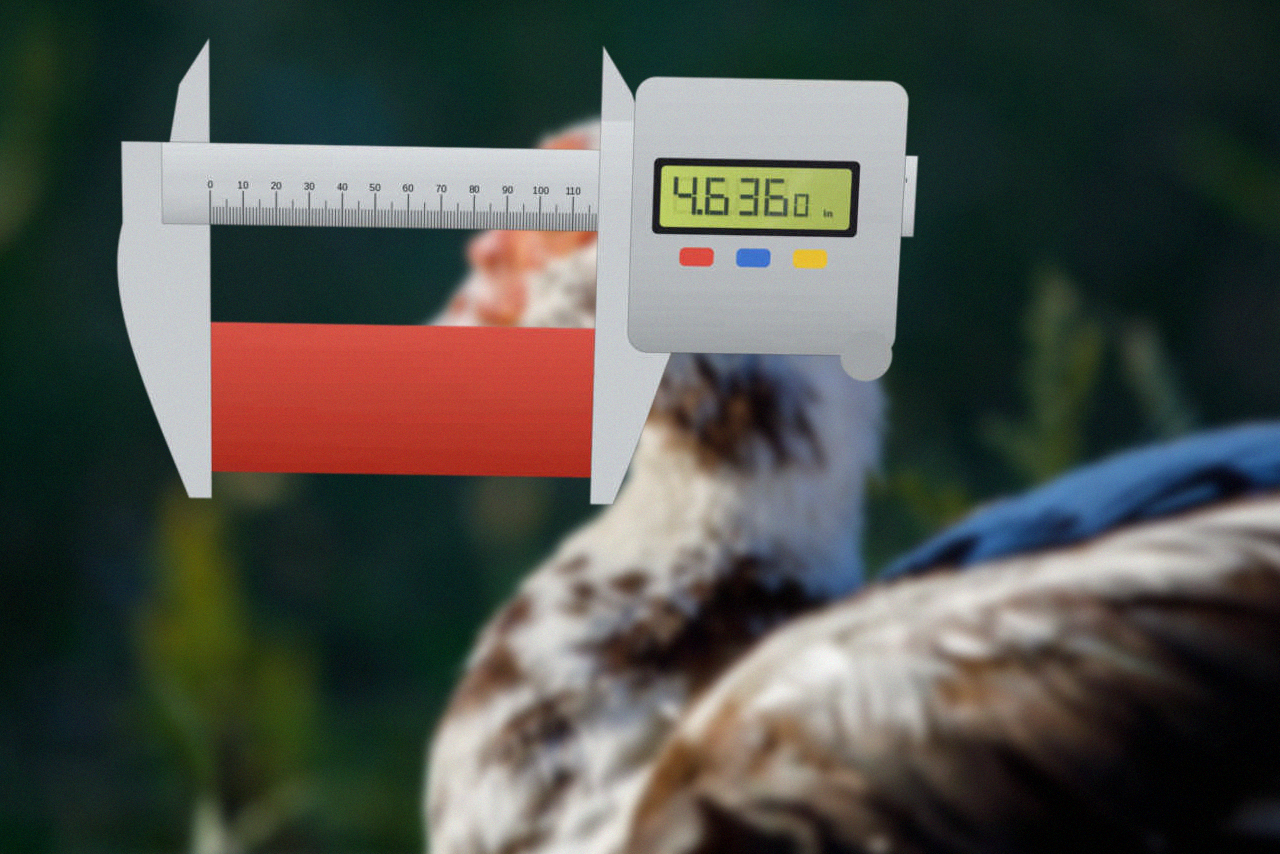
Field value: 4.6360 in
